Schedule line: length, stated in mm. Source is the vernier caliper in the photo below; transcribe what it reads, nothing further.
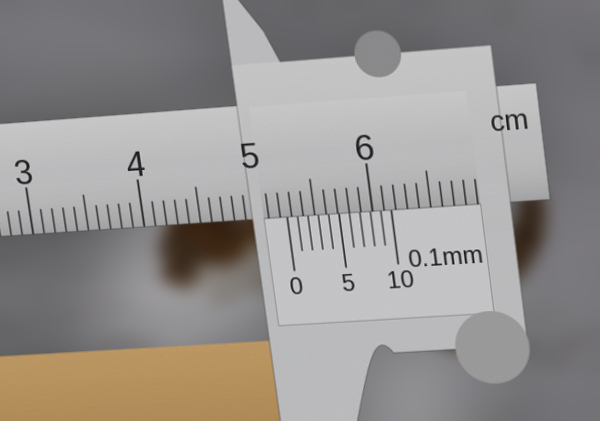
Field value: 52.6 mm
